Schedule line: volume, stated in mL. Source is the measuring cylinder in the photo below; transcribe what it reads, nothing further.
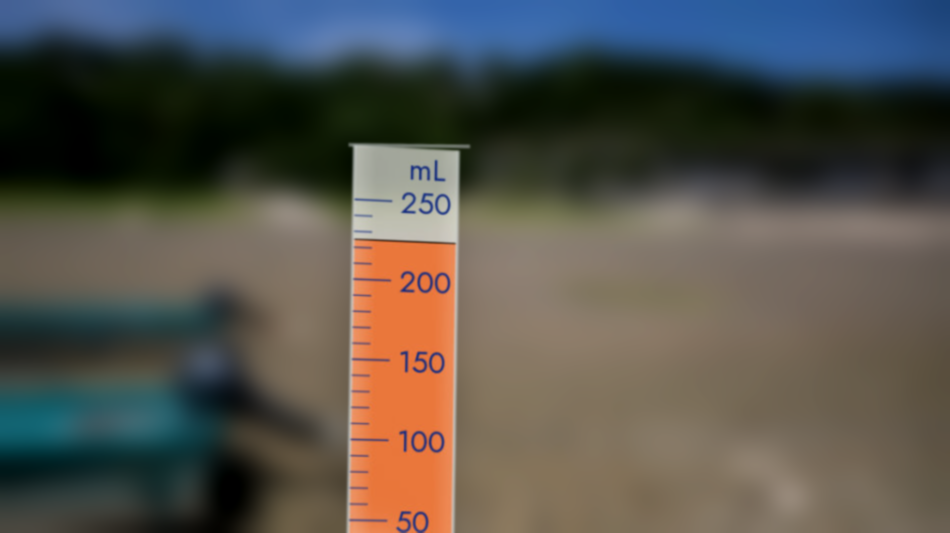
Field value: 225 mL
